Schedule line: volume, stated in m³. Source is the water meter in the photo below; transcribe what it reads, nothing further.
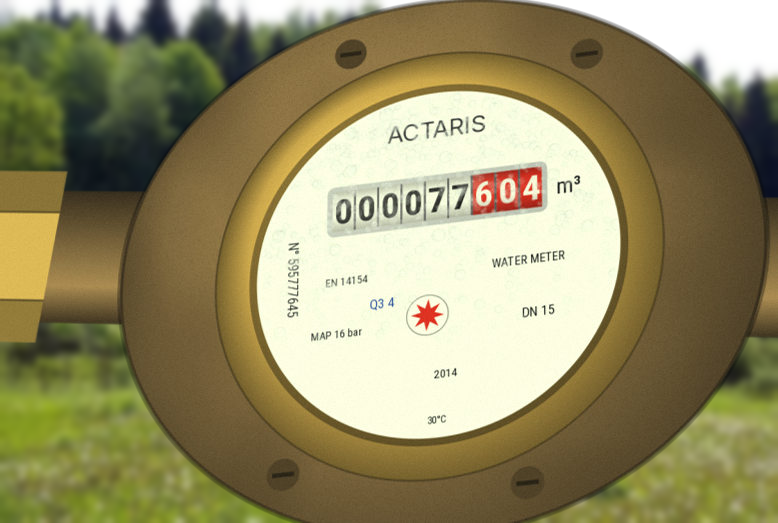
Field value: 77.604 m³
